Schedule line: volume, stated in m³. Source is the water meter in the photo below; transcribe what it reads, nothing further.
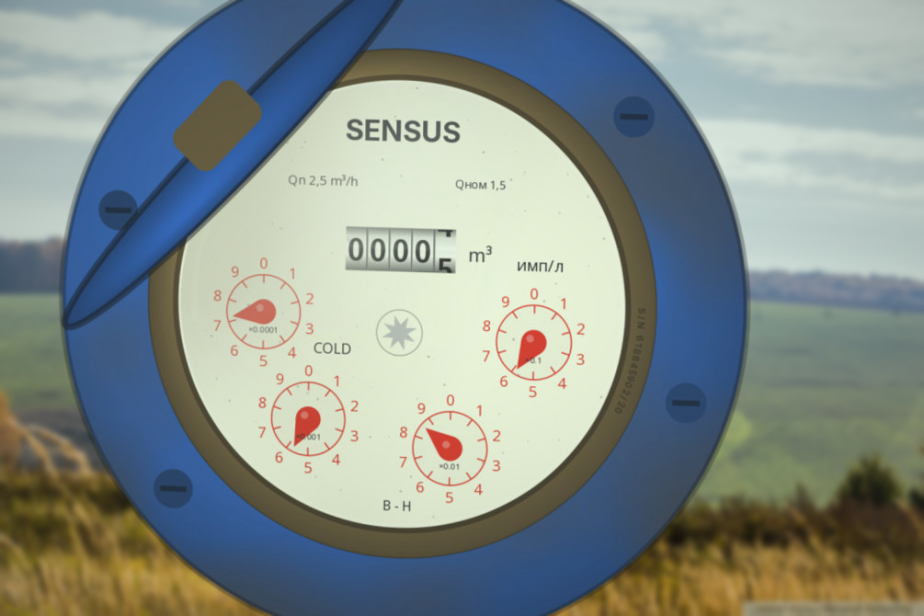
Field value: 4.5857 m³
